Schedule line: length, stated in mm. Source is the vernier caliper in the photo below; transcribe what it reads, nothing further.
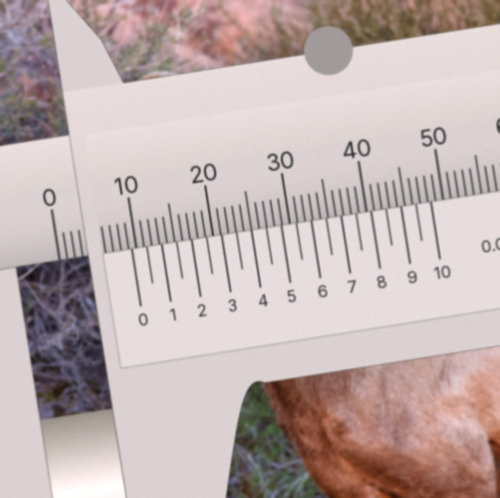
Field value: 9.4 mm
